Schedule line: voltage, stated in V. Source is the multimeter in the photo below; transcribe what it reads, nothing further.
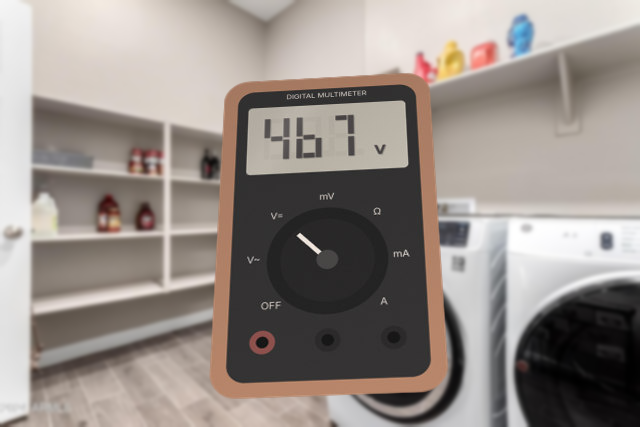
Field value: 467 V
